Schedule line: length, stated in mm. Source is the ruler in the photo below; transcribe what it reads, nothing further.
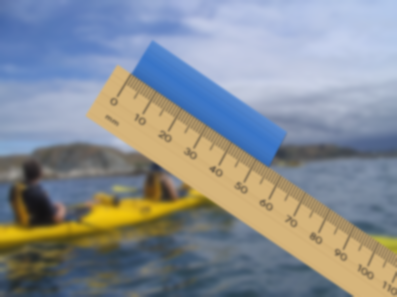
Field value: 55 mm
